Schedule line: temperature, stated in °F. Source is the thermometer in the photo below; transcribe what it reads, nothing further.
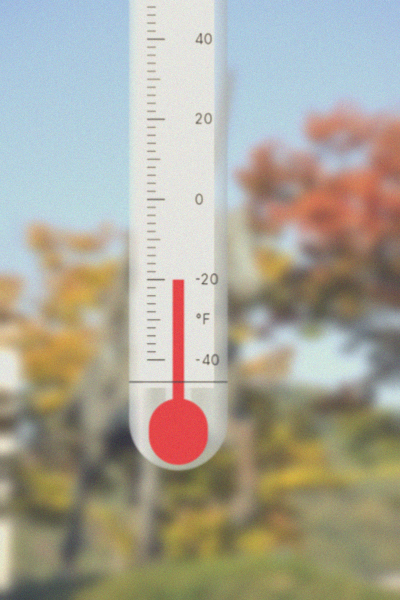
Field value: -20 °F
